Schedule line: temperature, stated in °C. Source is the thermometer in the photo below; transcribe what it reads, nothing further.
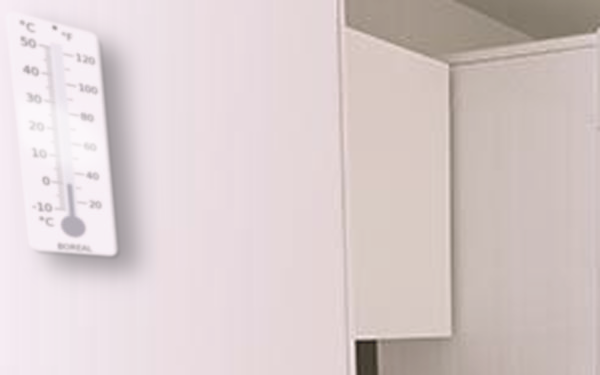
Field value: 0 °C
